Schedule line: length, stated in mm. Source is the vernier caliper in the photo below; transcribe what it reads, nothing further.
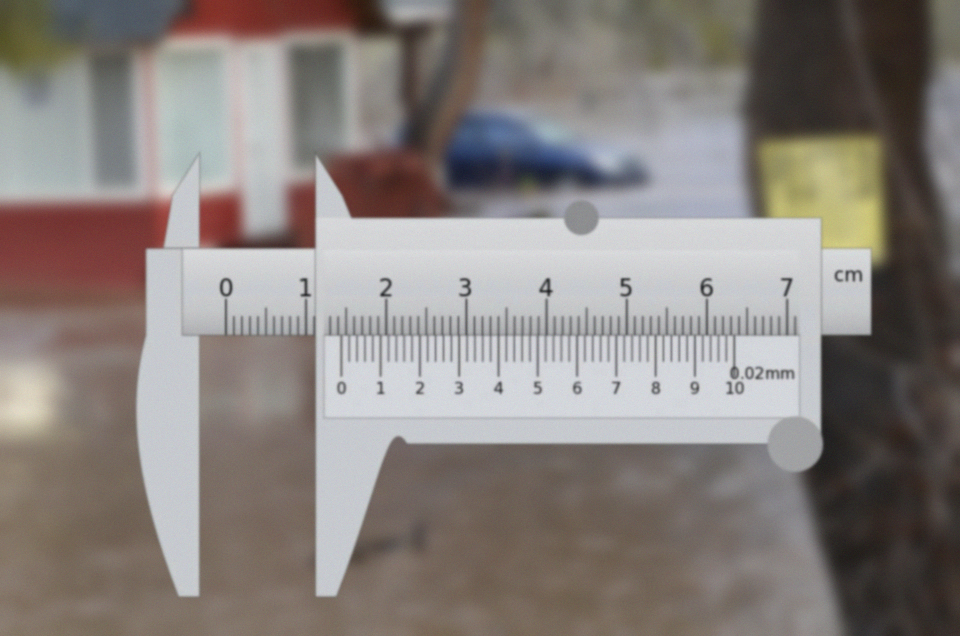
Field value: 14.4 mm
